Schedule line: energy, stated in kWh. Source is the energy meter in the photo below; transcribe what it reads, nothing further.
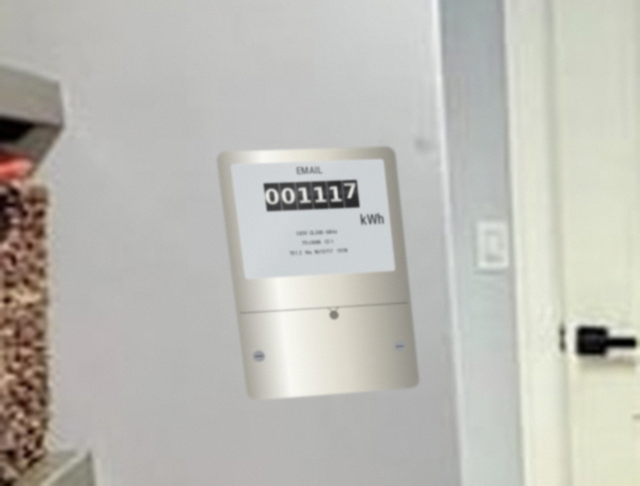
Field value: 1117 kWh
